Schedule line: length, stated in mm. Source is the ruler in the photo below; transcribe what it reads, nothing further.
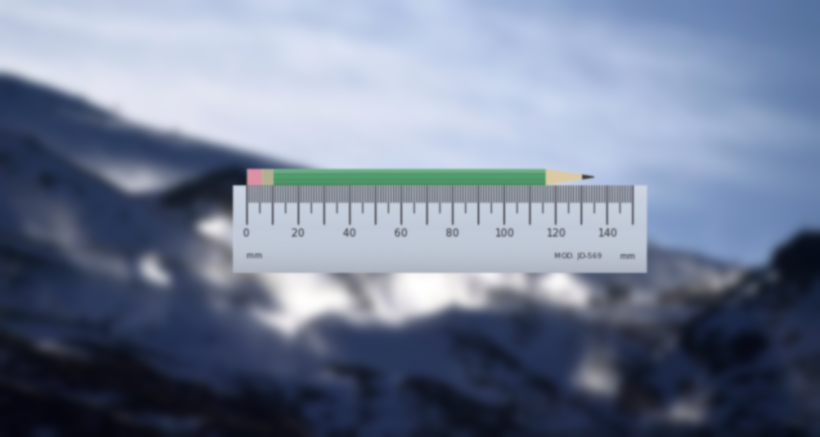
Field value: 135 mm
